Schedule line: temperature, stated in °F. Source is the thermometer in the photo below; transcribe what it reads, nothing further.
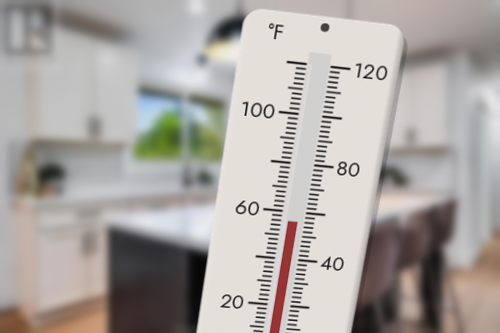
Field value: 56 °F
